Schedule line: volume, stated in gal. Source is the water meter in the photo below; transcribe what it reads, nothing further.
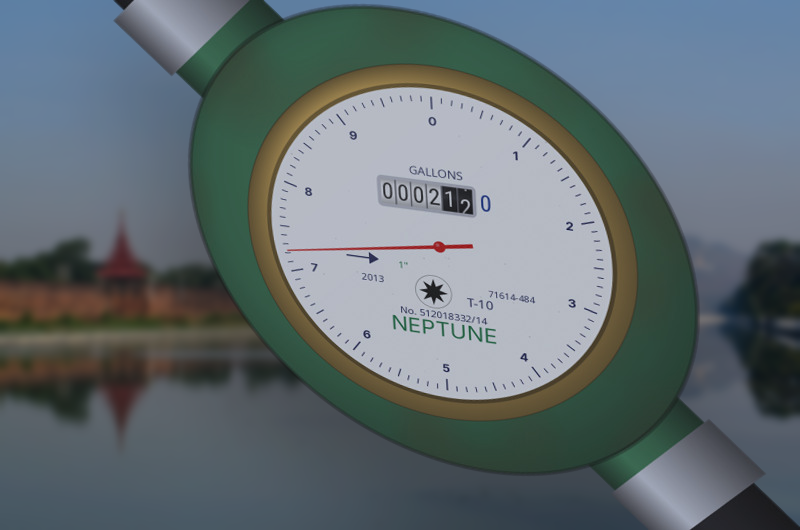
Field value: 2117.2 gal
